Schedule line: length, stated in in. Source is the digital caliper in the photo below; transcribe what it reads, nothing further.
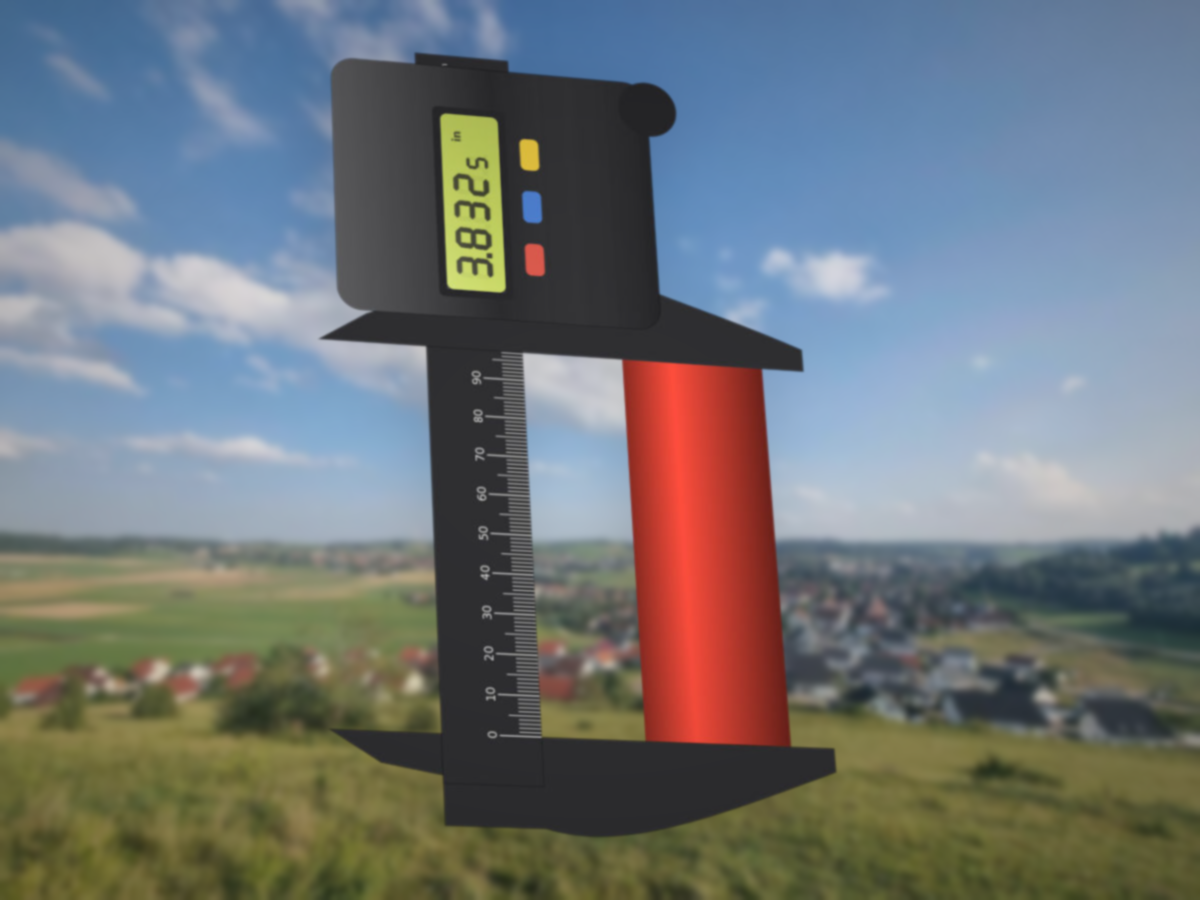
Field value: 3.8325 in
